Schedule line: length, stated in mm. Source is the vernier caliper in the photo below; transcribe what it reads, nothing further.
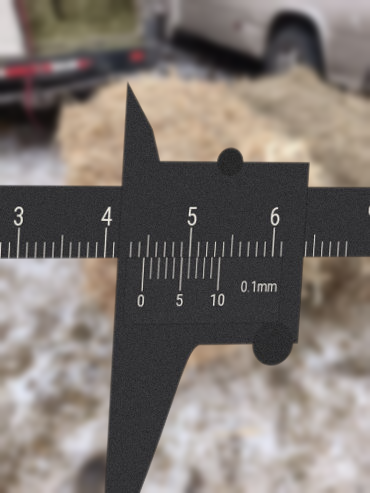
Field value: 44.6 mm
